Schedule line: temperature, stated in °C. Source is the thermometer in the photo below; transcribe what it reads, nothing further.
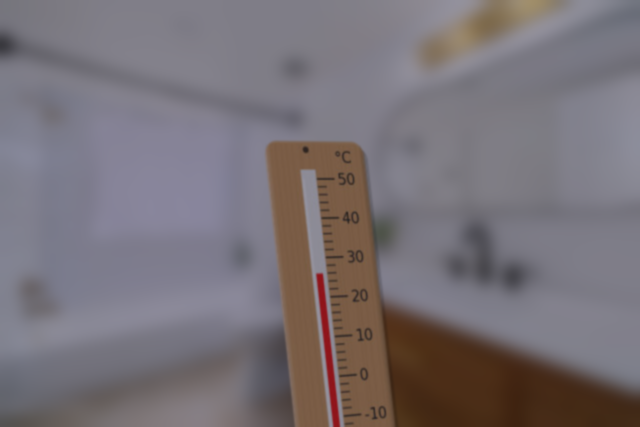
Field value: 26 °C
